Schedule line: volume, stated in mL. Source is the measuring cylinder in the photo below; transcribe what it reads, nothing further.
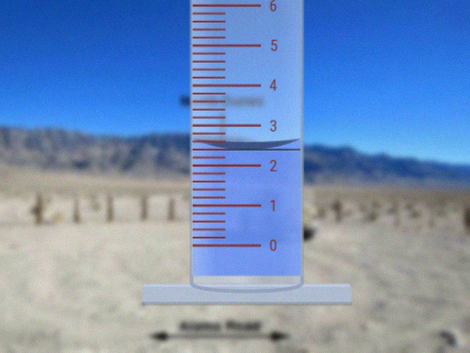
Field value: 2.4 mL
